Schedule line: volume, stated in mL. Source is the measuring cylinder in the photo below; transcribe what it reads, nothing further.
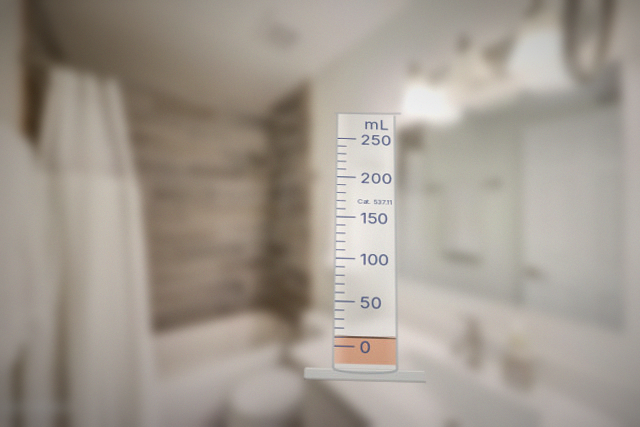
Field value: 10 mL
